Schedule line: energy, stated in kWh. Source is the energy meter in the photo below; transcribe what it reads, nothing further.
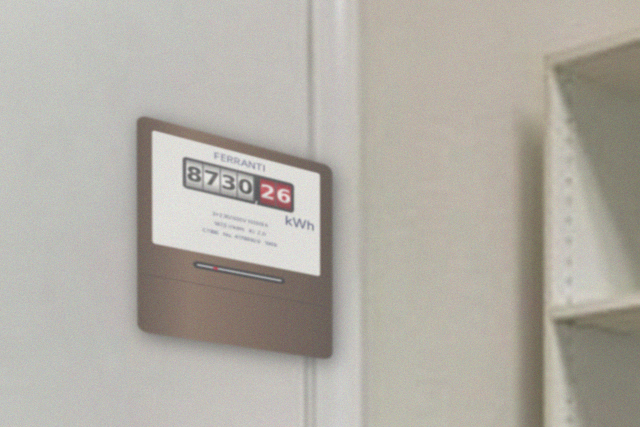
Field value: 8730.26 kWh
